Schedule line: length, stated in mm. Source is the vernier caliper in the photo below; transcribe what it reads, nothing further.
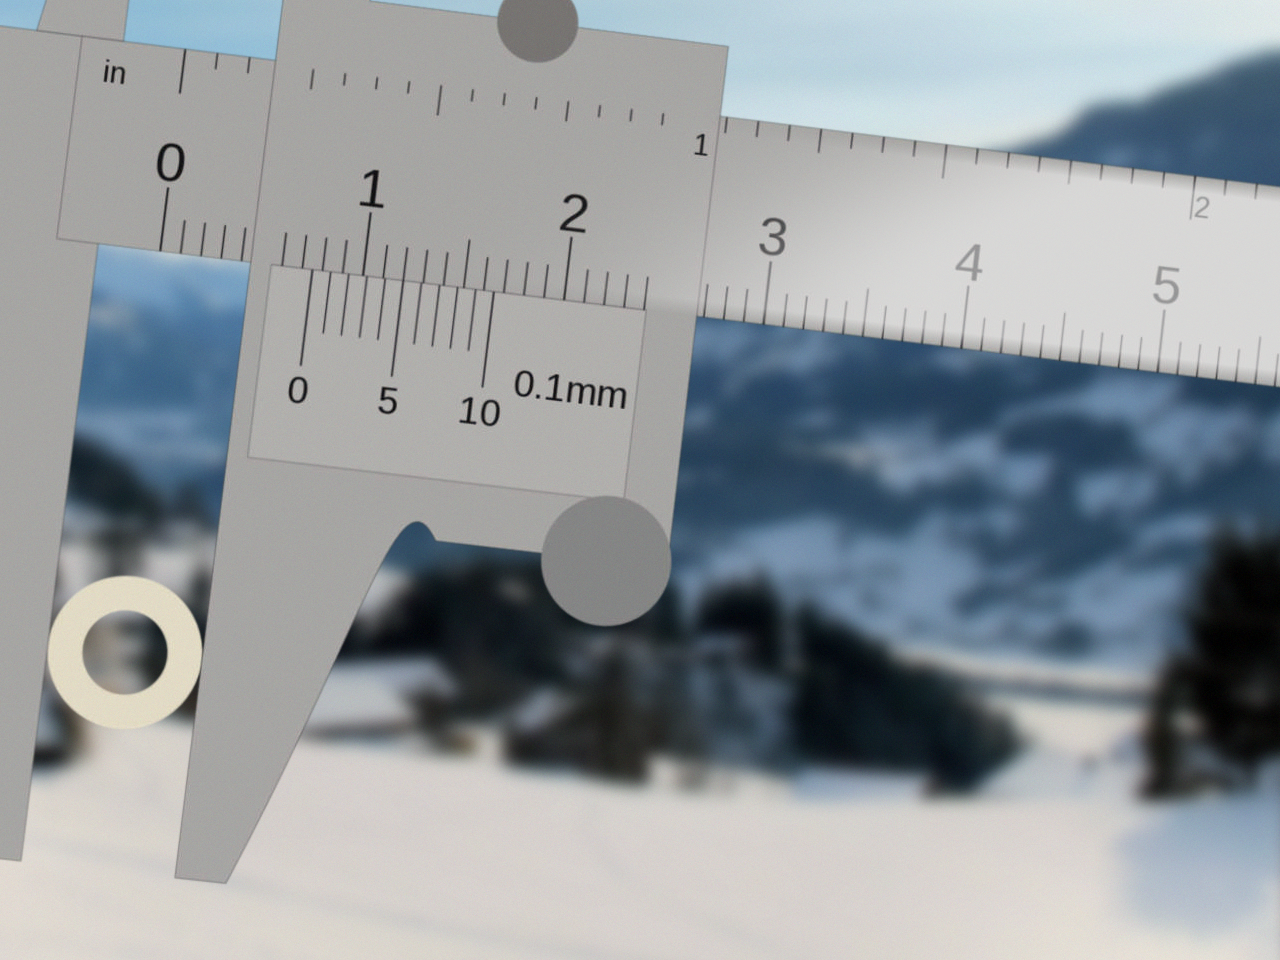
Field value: 7.5 mm
